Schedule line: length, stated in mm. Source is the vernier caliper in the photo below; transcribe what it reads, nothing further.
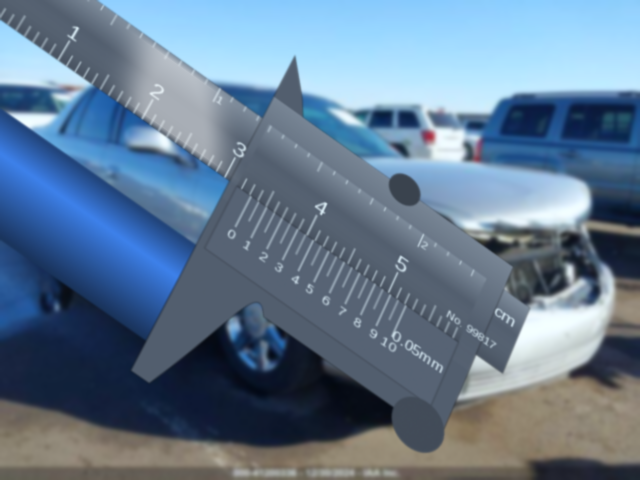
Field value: 33.2 mm
